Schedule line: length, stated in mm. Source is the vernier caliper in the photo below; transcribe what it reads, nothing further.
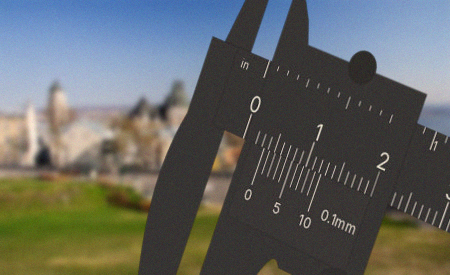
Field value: 3.4 mm
